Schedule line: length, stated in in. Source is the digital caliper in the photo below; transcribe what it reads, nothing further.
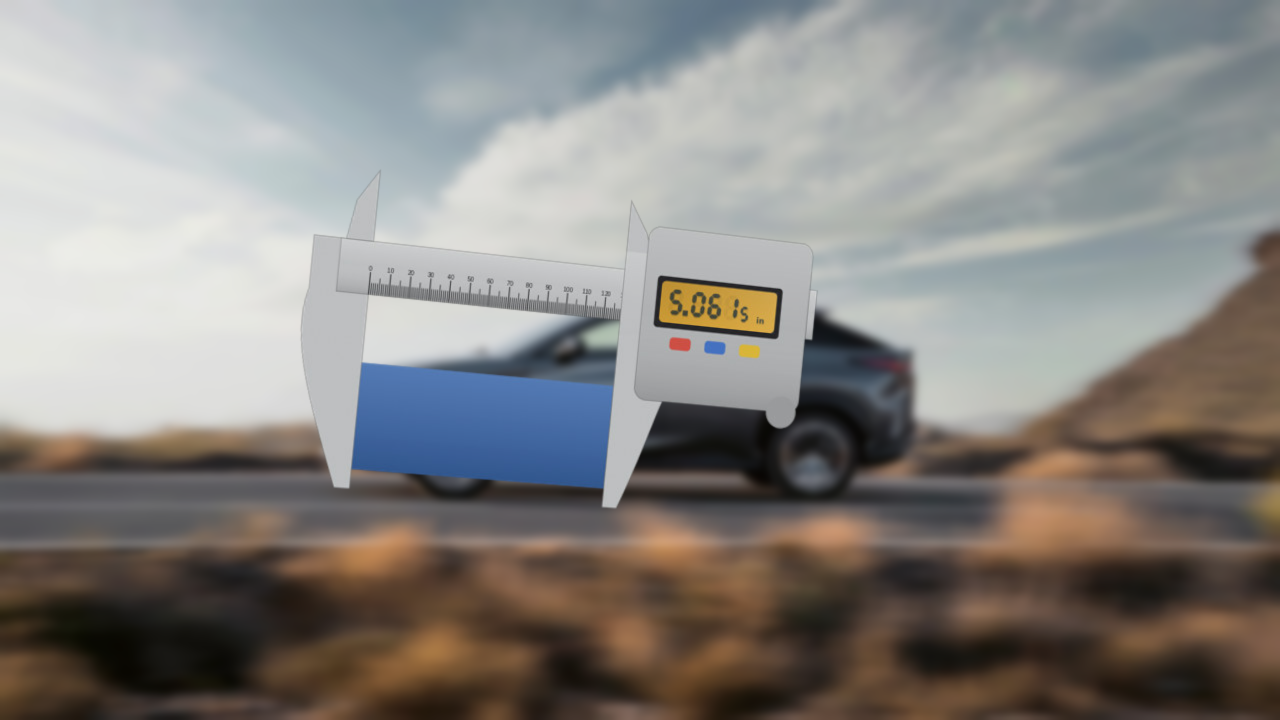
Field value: 5.0615 in
